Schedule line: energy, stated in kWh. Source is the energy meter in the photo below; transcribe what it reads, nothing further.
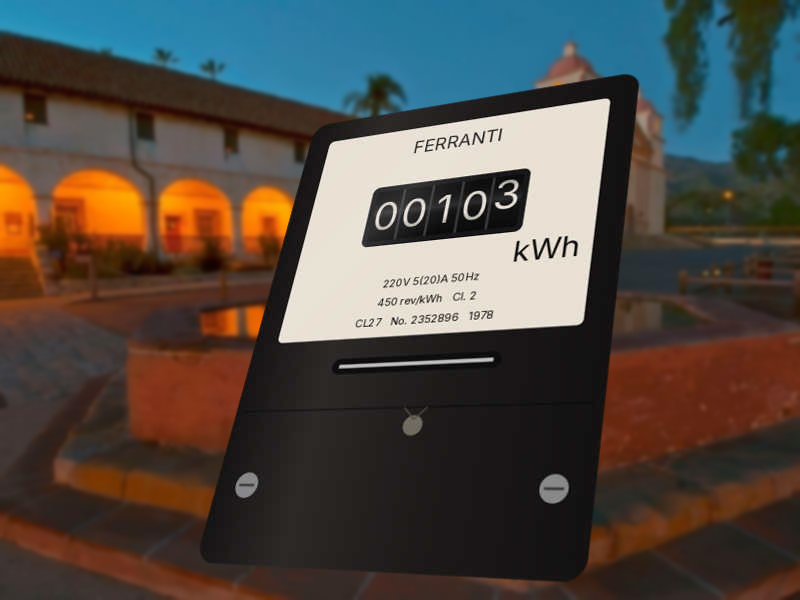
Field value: 103 kWh
